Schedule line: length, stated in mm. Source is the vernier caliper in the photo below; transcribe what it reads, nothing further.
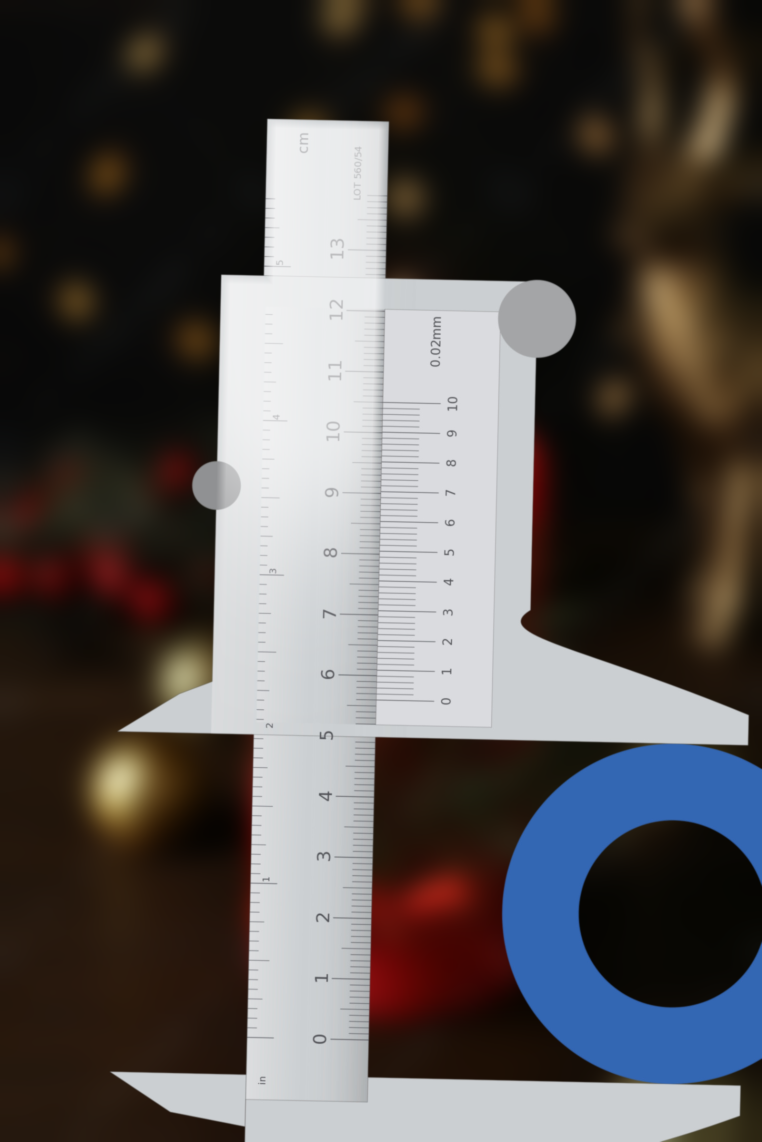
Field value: 56.0 mm
